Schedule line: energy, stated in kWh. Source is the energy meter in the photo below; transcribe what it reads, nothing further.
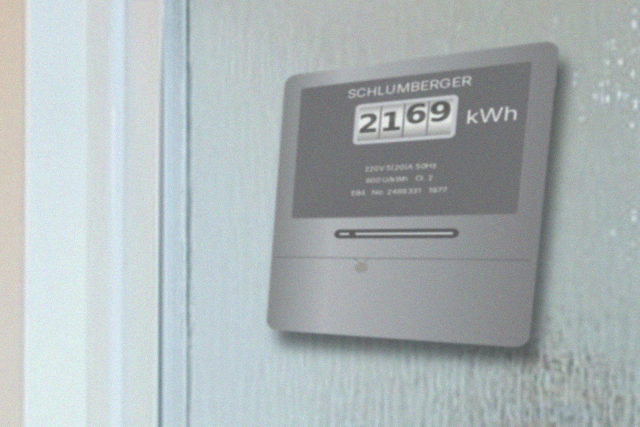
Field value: 2169 kWh
